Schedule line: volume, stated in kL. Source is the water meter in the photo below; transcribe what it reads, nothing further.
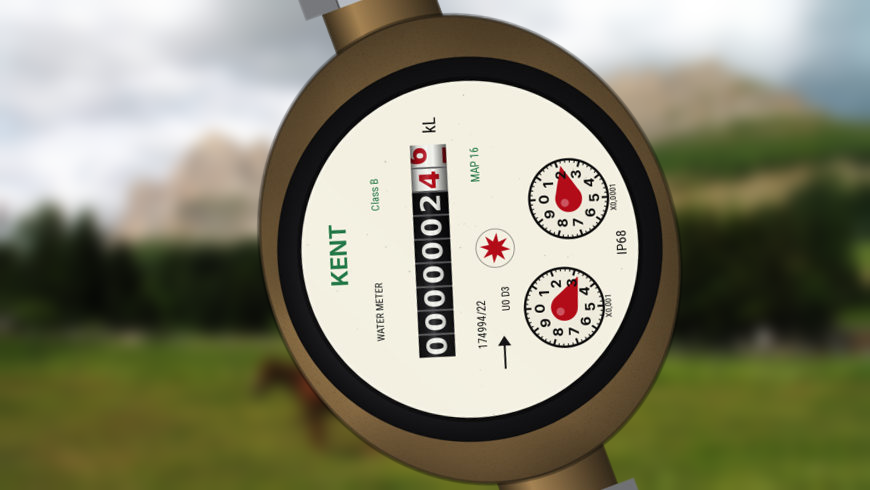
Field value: 2.4632 kL
